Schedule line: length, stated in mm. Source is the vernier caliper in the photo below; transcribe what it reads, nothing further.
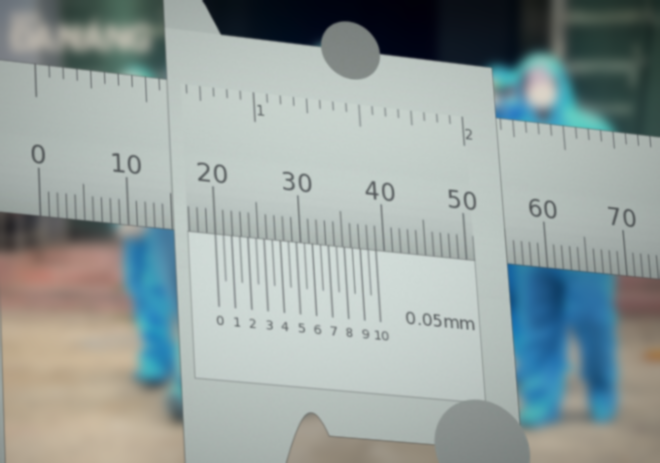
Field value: 20.0 mm
